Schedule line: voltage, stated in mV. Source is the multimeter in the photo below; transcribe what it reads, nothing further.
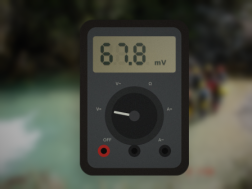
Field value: 67.8 mV
